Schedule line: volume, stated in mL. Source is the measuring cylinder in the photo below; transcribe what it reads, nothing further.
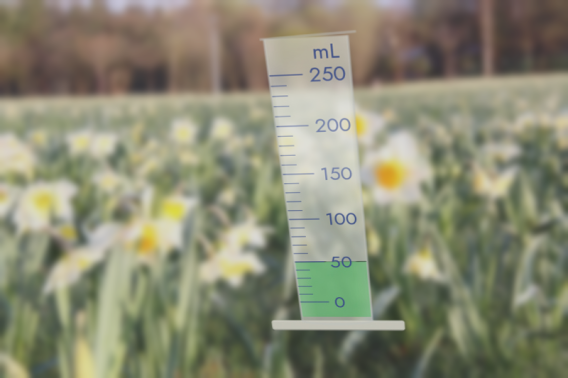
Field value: 50 mL
